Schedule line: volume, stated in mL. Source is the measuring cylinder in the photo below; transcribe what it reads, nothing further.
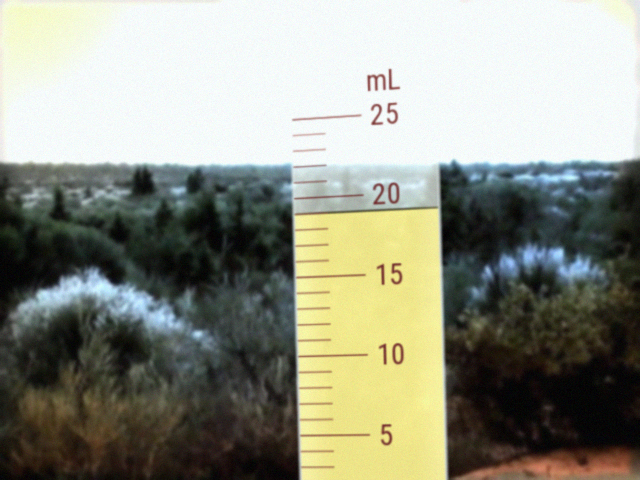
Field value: 19 mL
